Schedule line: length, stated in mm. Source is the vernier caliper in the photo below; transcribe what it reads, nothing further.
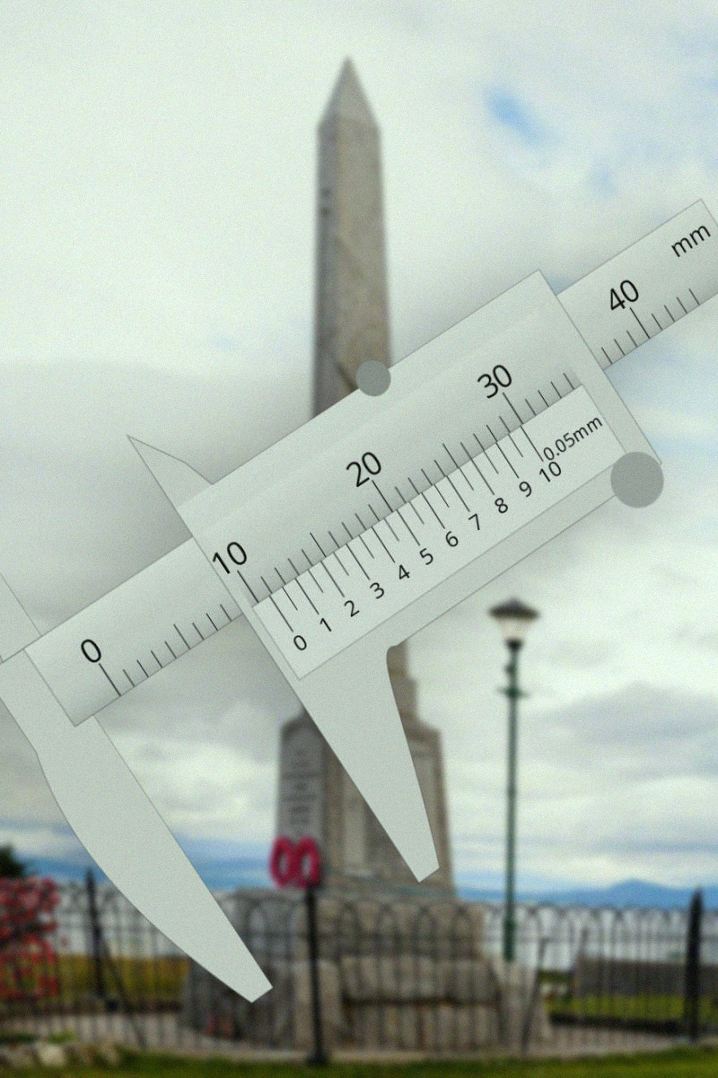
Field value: 10.8 mm
